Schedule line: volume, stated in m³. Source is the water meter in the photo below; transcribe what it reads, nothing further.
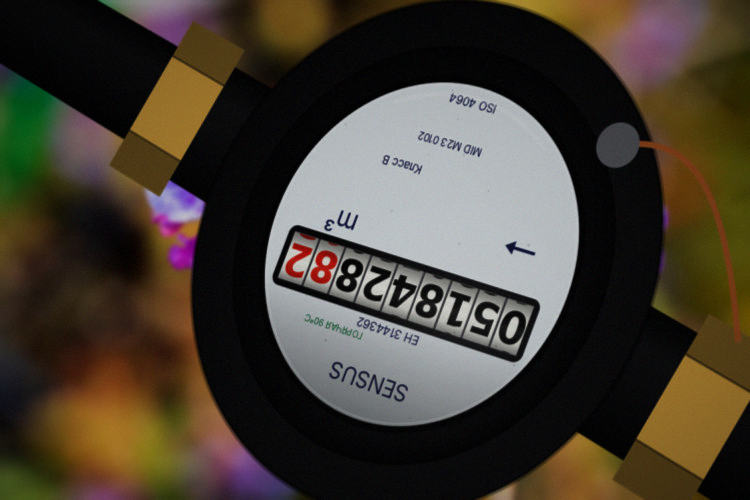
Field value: 518428.82 m³
